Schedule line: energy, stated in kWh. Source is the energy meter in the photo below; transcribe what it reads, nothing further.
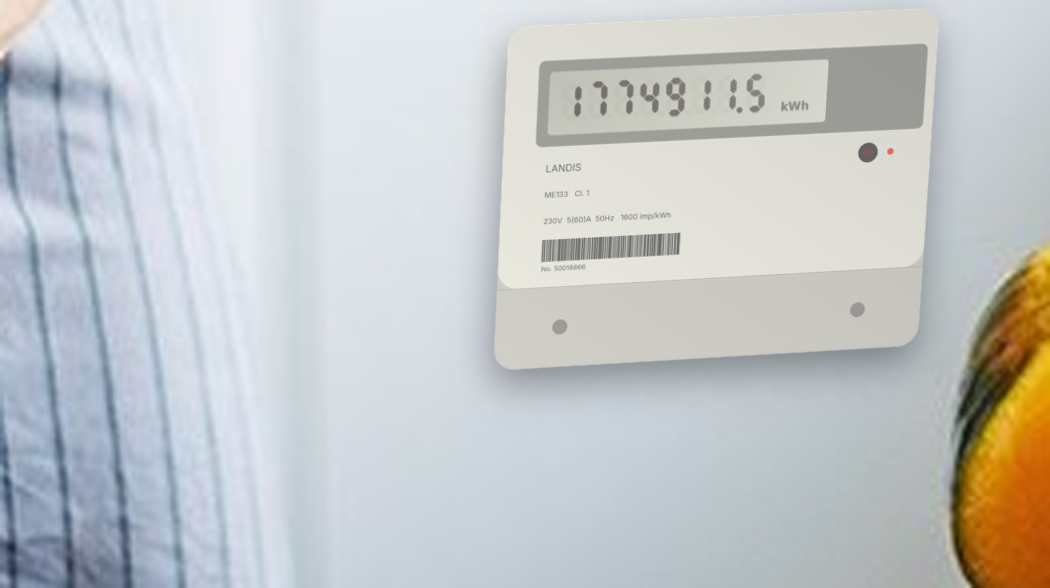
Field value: 1774911.5 kWh
